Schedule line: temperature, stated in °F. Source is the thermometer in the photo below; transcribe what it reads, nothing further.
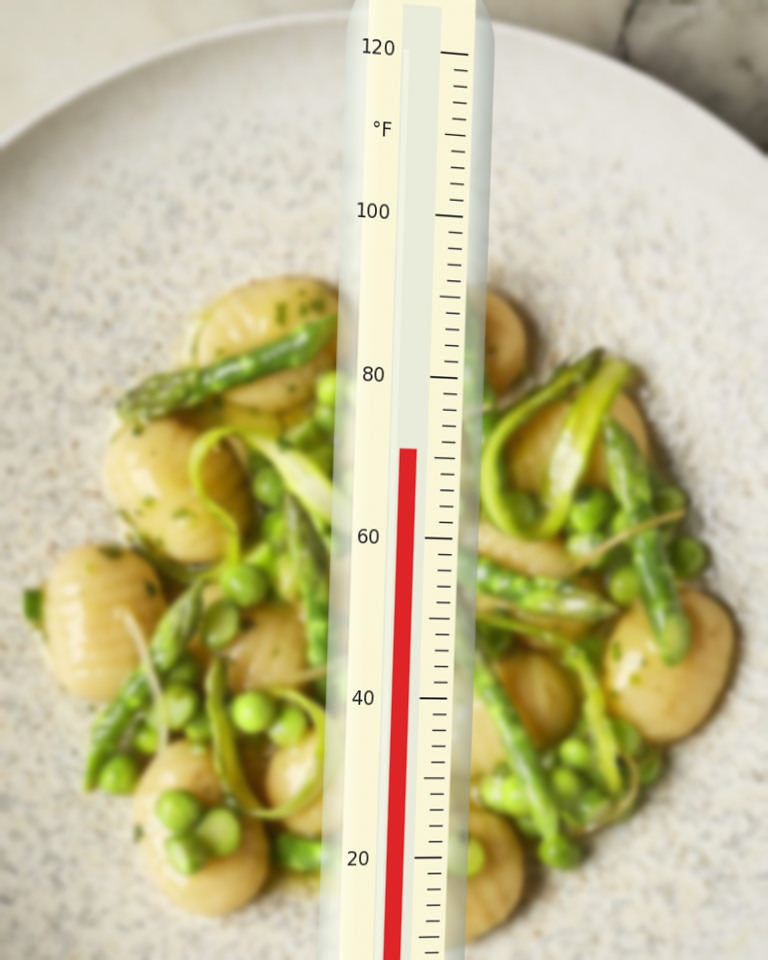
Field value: 71 °F
